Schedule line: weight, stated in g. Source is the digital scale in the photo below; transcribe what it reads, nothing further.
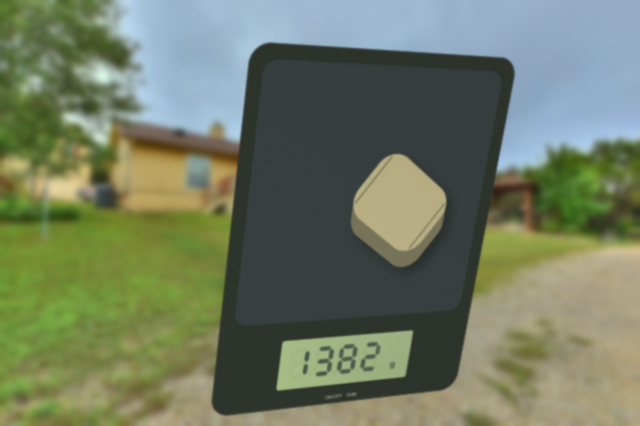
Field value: 1382 g
